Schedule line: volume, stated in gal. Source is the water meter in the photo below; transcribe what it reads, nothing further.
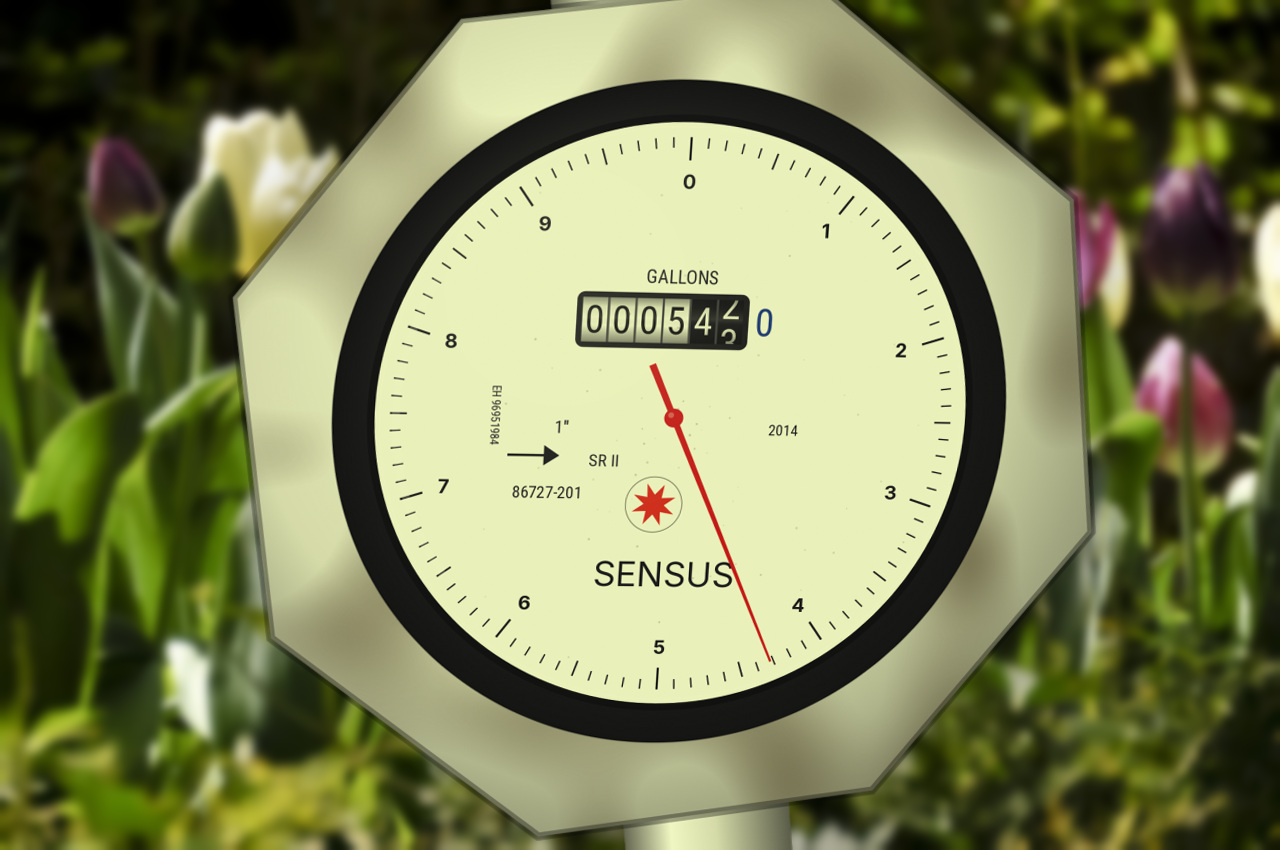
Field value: 5424.3 gal
